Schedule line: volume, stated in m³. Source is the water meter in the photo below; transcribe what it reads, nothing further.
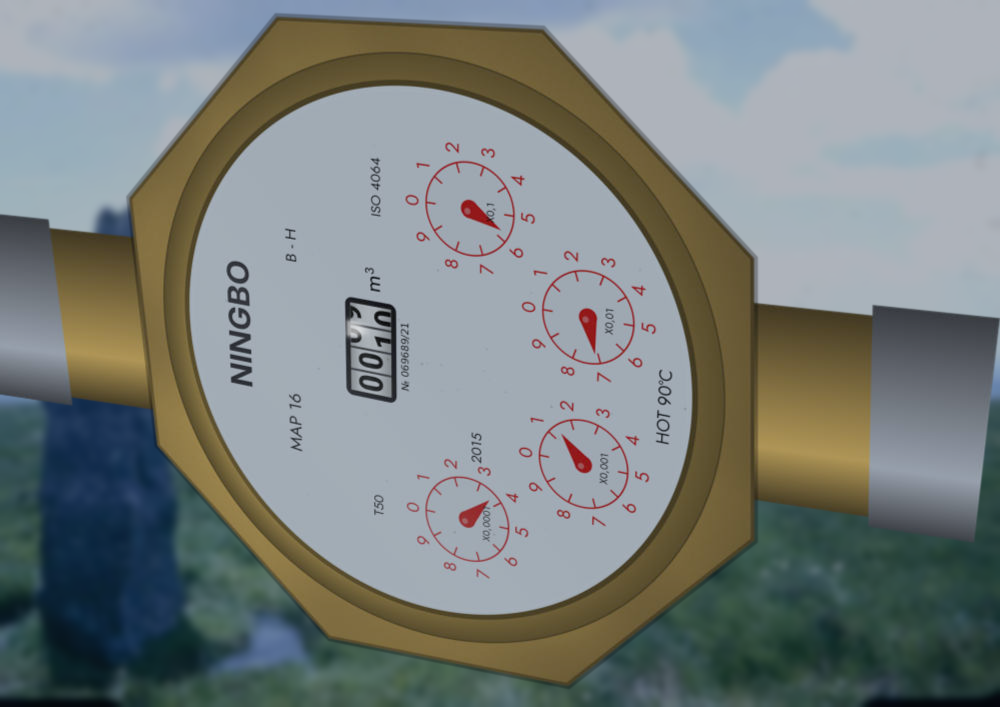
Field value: 9.5713 m³
